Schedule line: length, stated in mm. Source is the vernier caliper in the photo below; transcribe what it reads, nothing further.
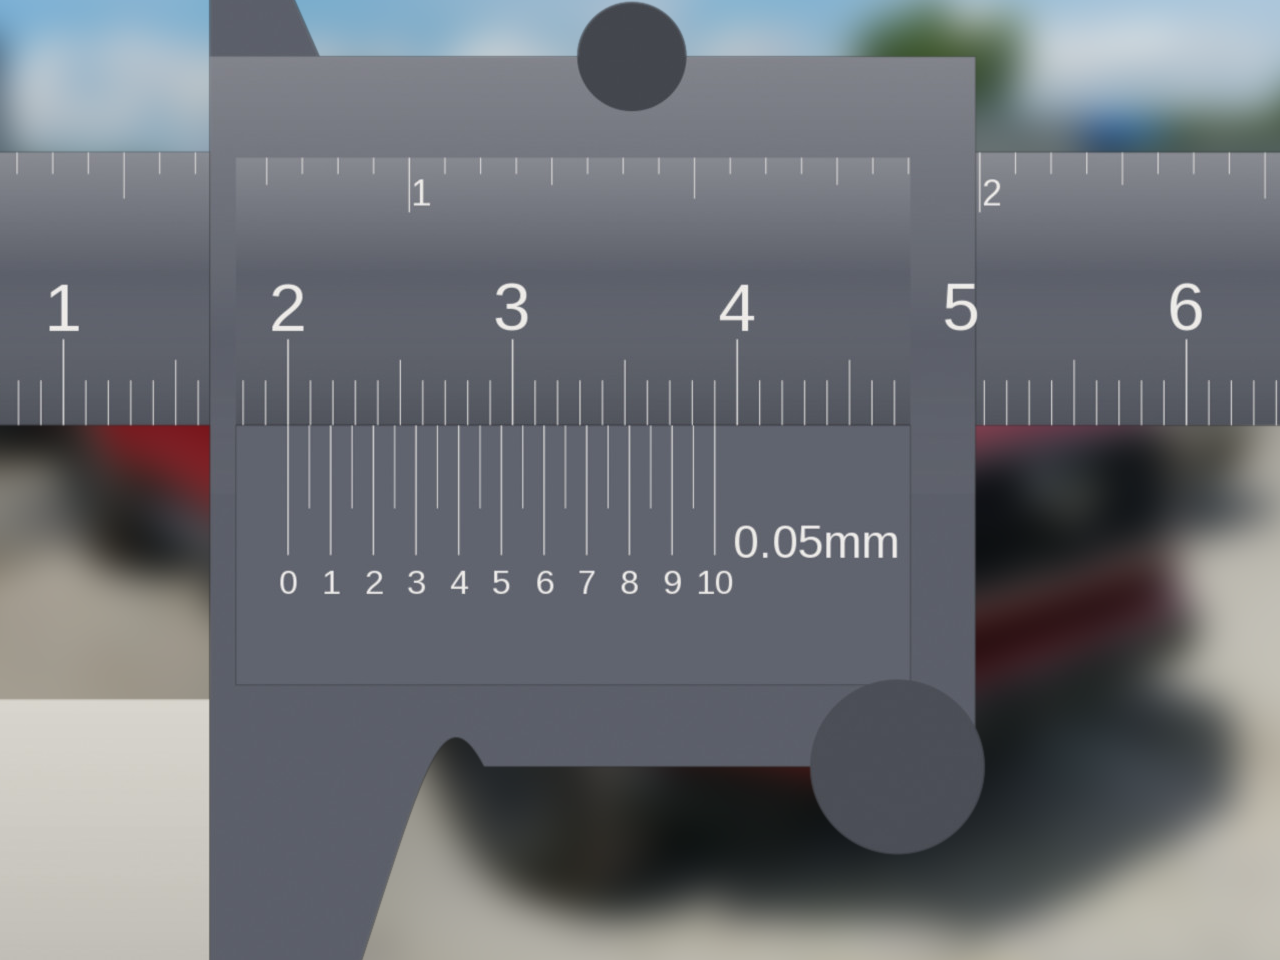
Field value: 20.0 mm
